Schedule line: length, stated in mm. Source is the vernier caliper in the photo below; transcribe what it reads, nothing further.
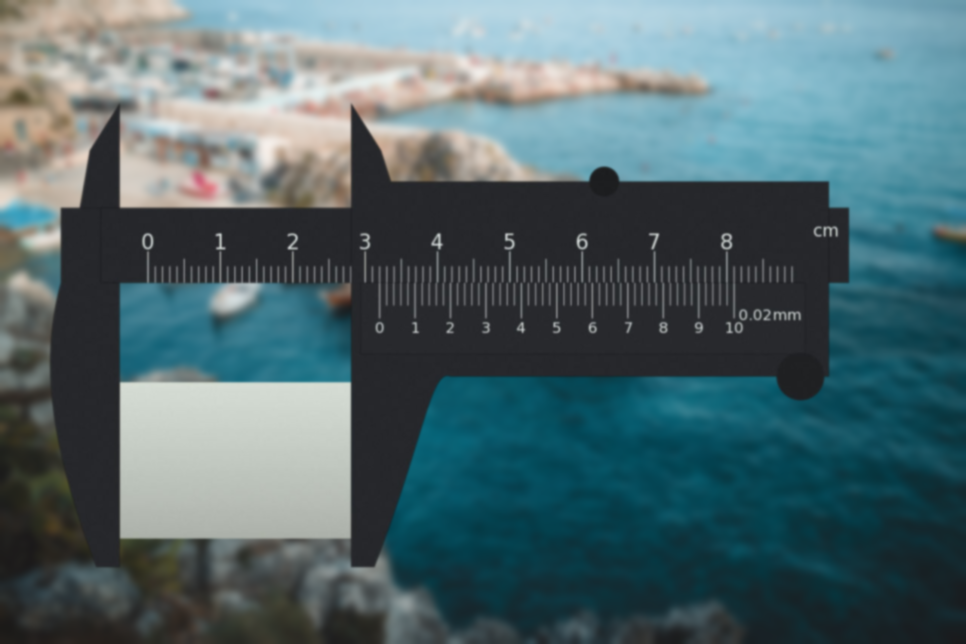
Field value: 32.0 mm
